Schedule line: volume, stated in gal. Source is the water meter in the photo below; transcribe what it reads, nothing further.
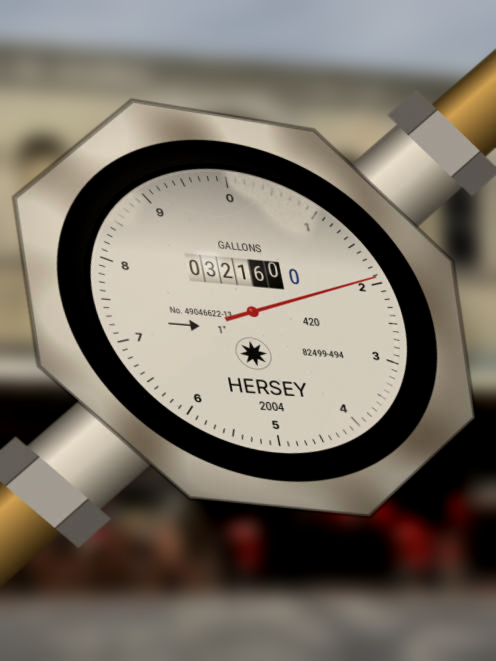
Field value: 321601.9 gal
